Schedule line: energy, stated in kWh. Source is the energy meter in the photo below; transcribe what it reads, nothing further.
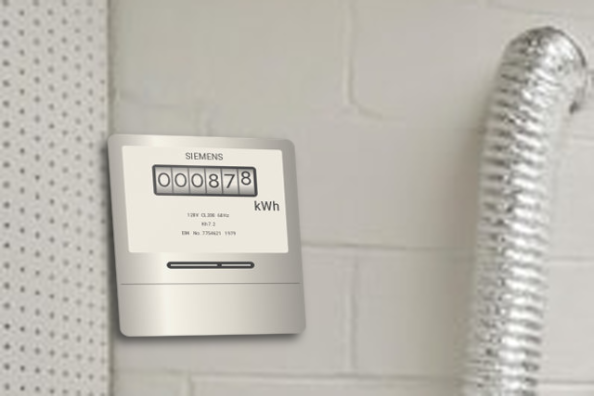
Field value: 878 kWh
